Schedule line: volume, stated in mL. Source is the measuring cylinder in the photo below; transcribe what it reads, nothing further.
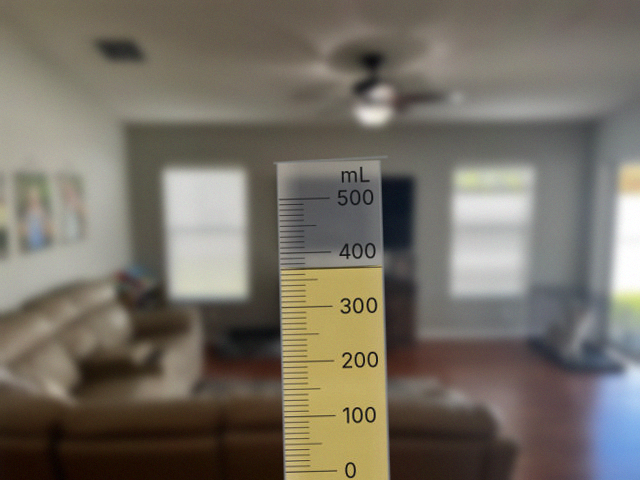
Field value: 370 mL
